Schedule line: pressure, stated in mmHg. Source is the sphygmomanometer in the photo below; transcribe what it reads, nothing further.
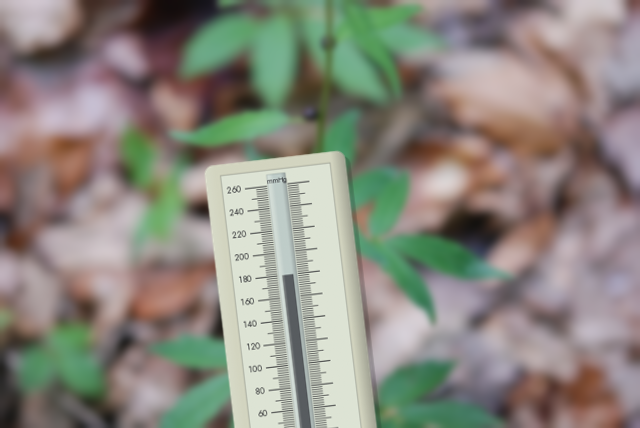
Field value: 180 mmHg
